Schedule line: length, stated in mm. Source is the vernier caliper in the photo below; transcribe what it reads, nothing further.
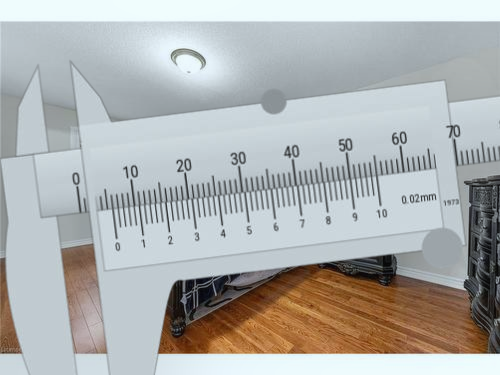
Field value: 6.0 mm
